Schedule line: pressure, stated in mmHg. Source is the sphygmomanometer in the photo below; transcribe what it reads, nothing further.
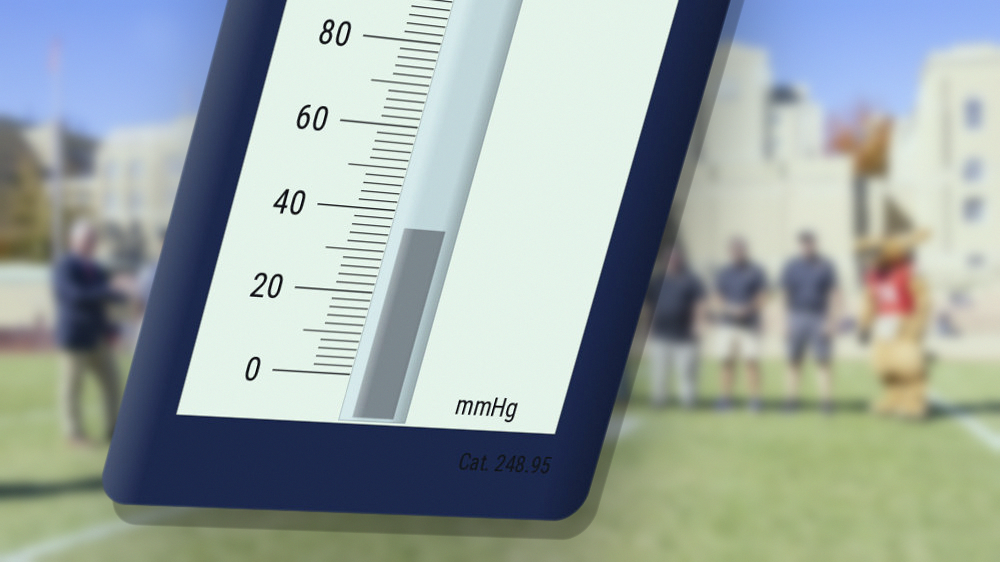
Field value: 36 mmHg
